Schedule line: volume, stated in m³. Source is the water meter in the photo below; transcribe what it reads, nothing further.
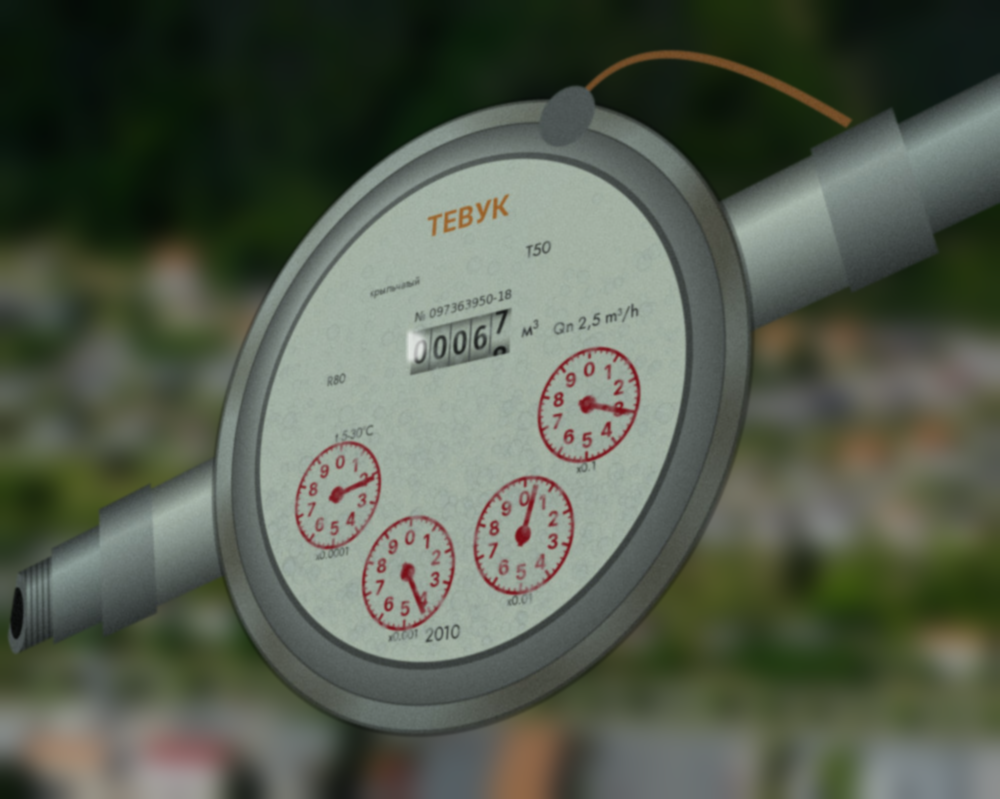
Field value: 67.3042 m³
